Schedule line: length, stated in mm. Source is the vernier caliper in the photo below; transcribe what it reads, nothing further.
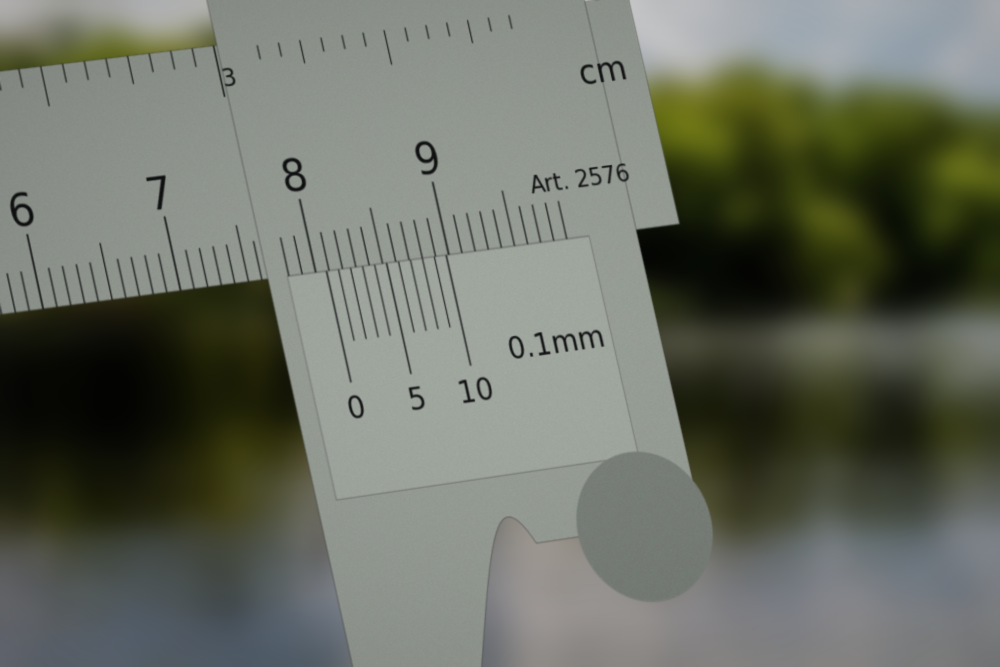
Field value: 80.8 mm
